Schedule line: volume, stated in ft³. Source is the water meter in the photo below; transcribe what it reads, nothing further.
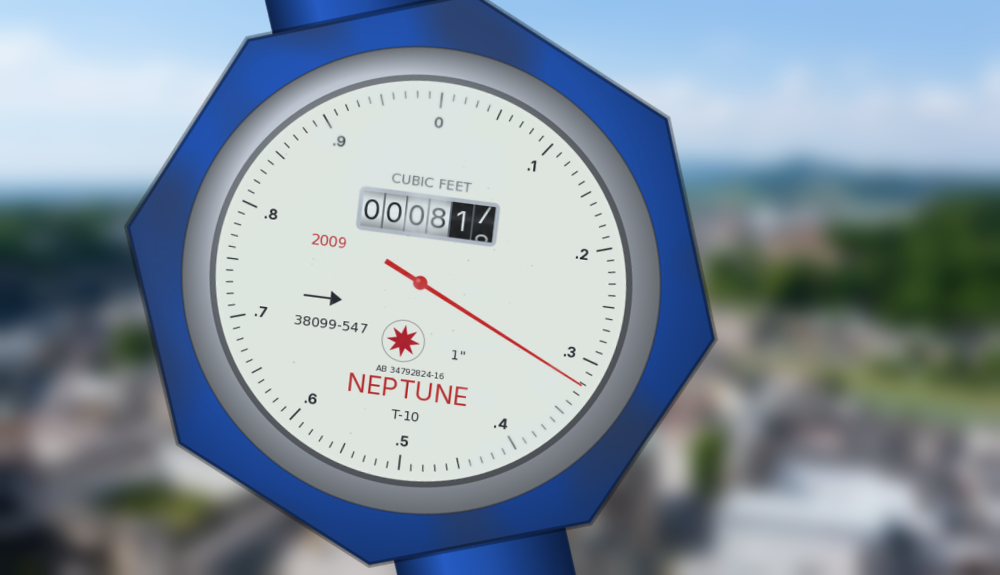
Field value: 817.32 ft³
